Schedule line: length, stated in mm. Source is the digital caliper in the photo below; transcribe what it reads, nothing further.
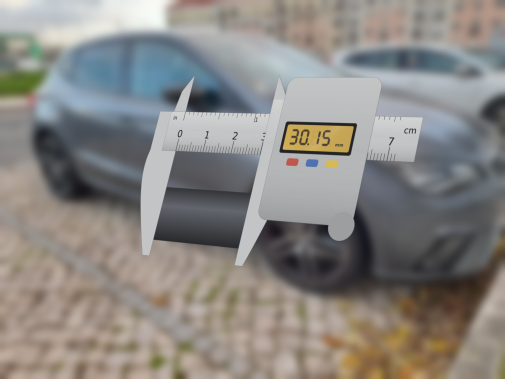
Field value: 30.15 mm
